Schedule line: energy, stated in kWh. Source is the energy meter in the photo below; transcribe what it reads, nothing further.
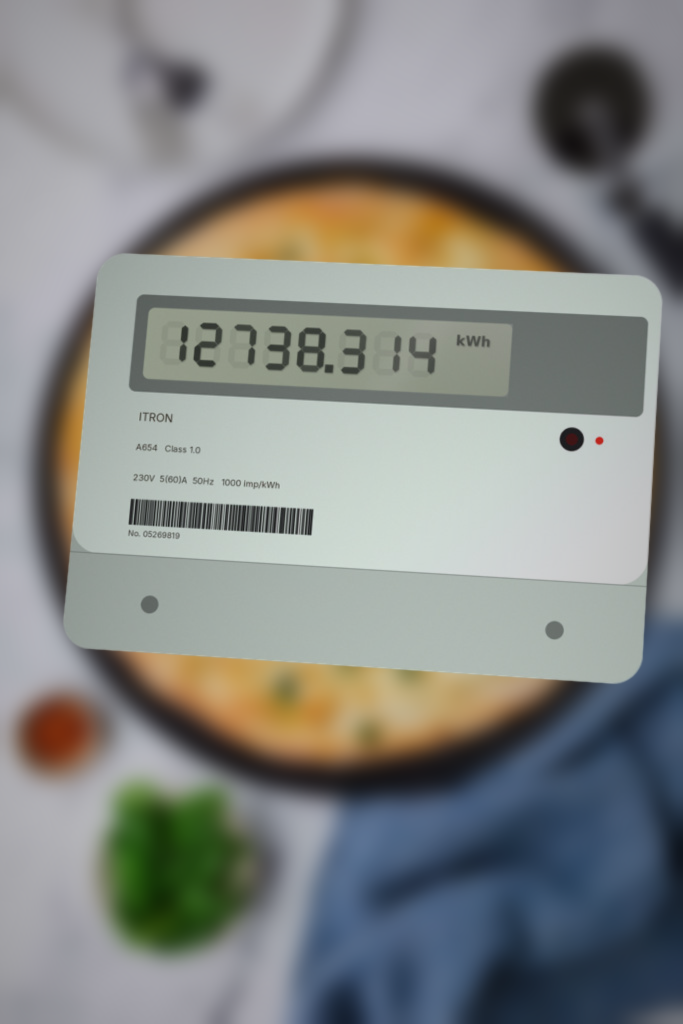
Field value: 12738.314 kWh
